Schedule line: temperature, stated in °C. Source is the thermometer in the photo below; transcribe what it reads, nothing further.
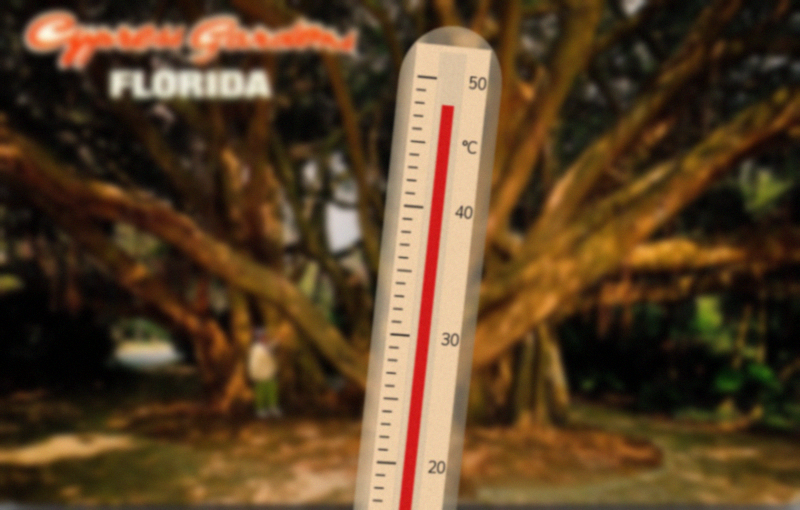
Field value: 48 °C
